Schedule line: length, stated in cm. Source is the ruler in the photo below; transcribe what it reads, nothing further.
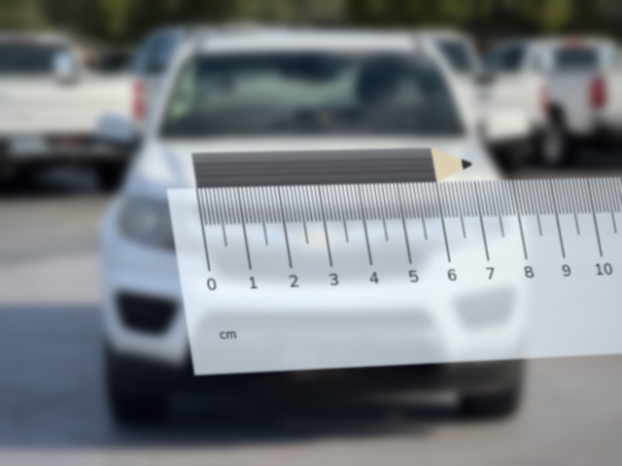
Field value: 7 cm
